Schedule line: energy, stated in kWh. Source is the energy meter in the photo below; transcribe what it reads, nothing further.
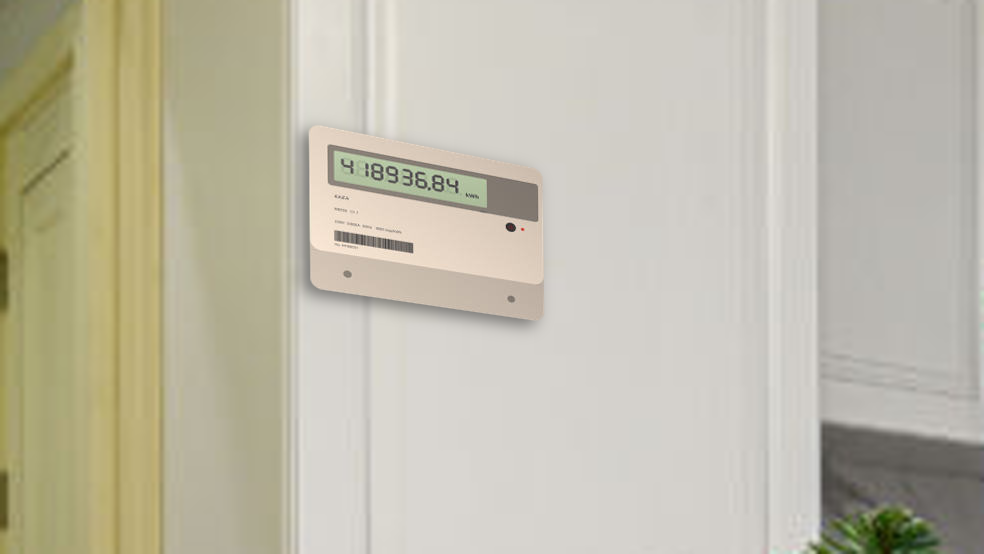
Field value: 418936.84 kWh
